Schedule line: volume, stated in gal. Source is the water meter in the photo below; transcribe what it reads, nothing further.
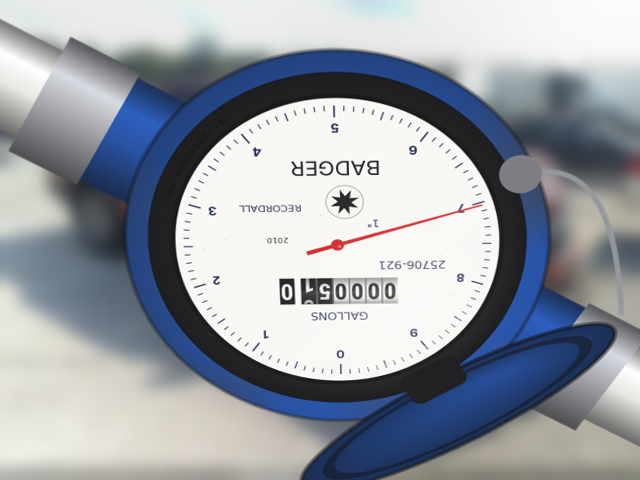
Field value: 507.0 gal
